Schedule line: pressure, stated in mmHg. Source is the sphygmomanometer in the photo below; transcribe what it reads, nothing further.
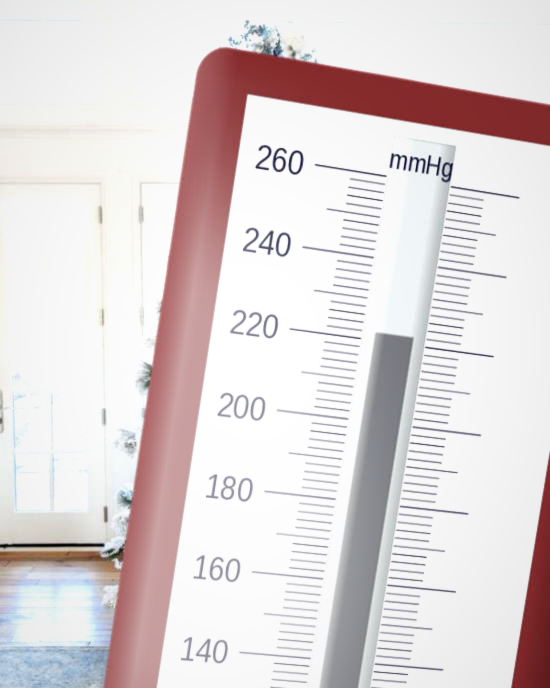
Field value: 222 mmHg
